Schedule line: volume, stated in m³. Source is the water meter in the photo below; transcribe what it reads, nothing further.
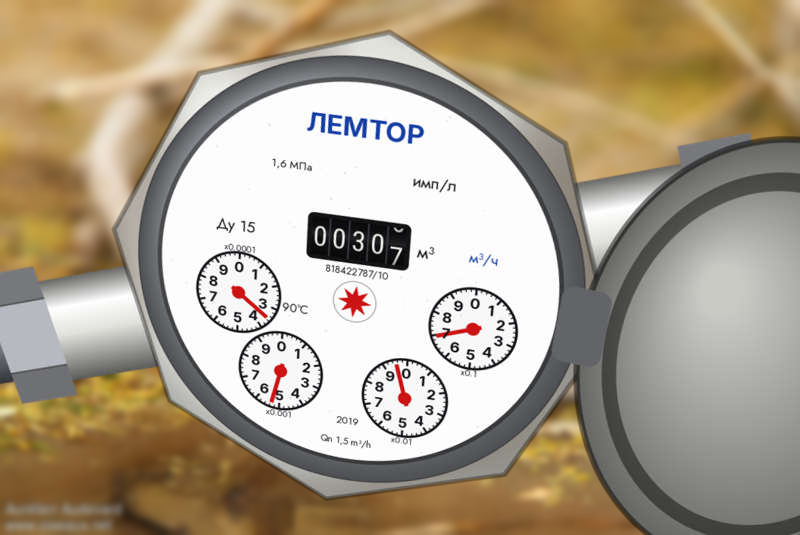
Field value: 306.6953 m³
